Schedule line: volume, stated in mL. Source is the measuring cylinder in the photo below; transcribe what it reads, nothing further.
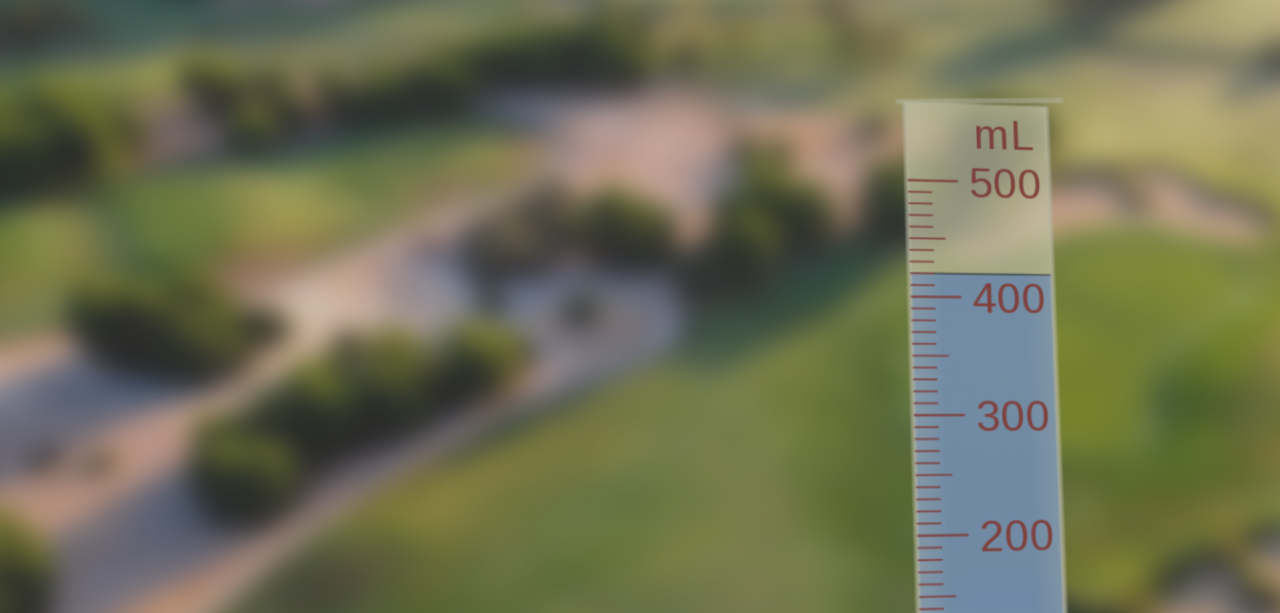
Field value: 420 mL
